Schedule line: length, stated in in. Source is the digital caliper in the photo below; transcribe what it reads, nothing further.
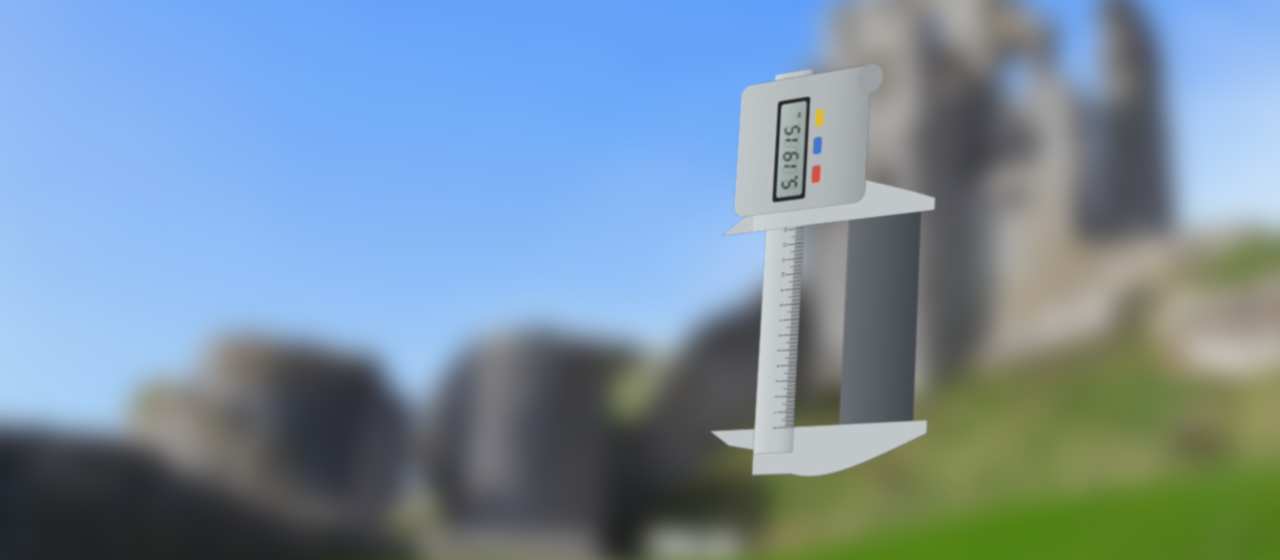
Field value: 5.1915 in
